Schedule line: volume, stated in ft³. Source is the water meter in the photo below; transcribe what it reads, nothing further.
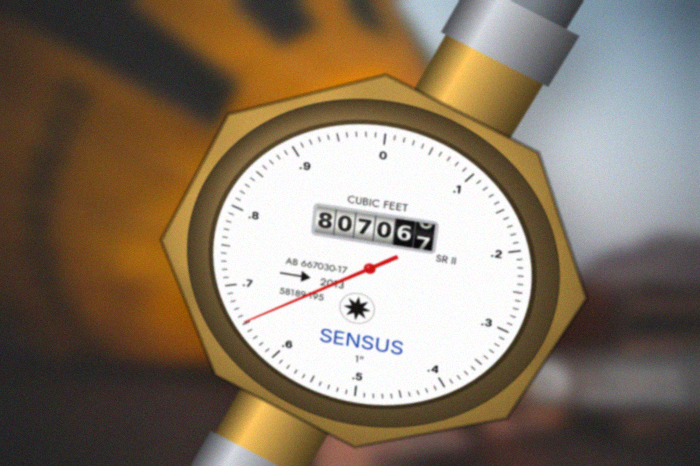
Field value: 807066.65 ft³
